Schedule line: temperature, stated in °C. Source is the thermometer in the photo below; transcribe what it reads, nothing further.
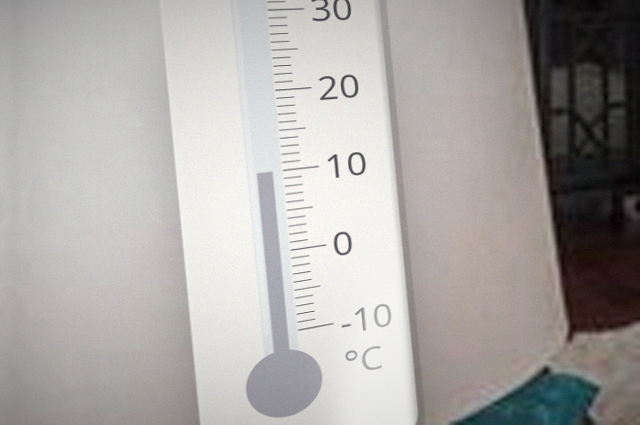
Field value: 10 °C
